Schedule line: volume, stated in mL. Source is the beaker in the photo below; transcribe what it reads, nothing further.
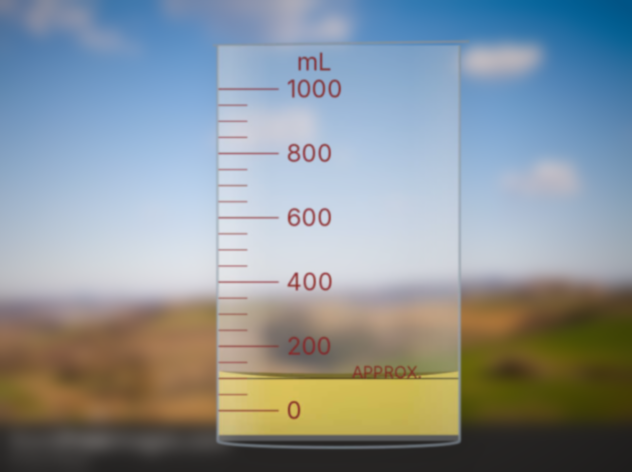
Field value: 100 mL
